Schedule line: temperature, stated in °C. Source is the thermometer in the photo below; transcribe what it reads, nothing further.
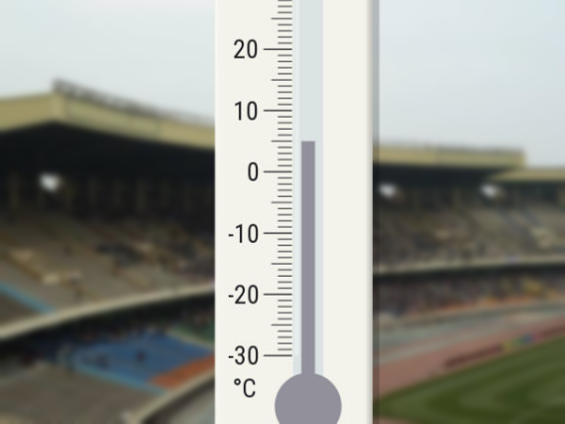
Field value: 5 °C
